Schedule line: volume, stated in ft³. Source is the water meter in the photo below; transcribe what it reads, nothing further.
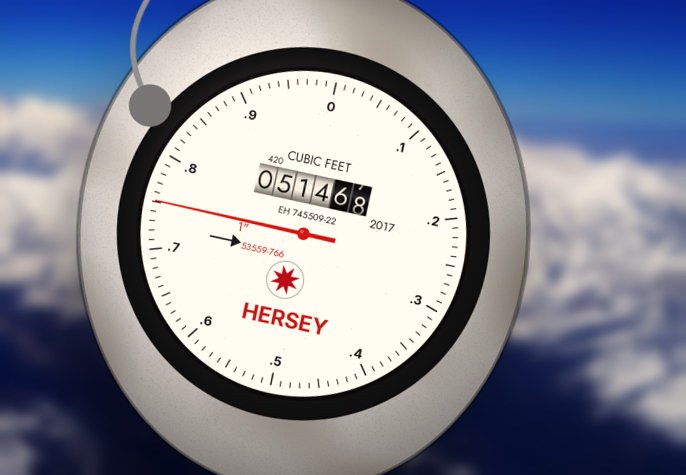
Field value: 51467.75 ft³
